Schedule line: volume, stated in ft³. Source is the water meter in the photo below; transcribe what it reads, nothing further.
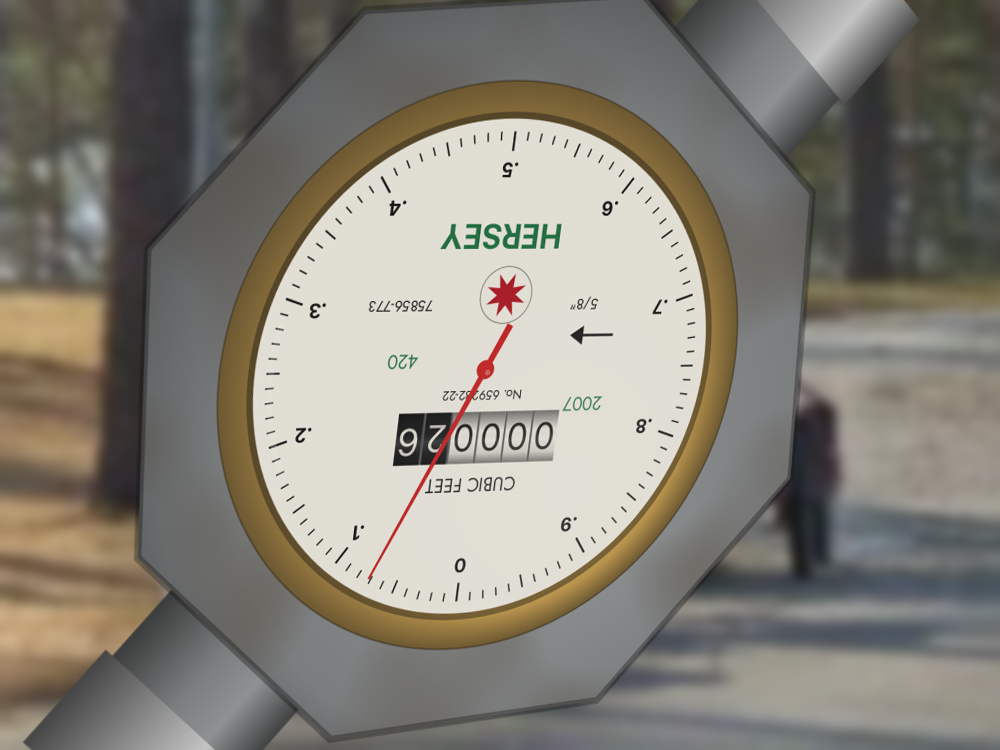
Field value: 26.07 ft³
